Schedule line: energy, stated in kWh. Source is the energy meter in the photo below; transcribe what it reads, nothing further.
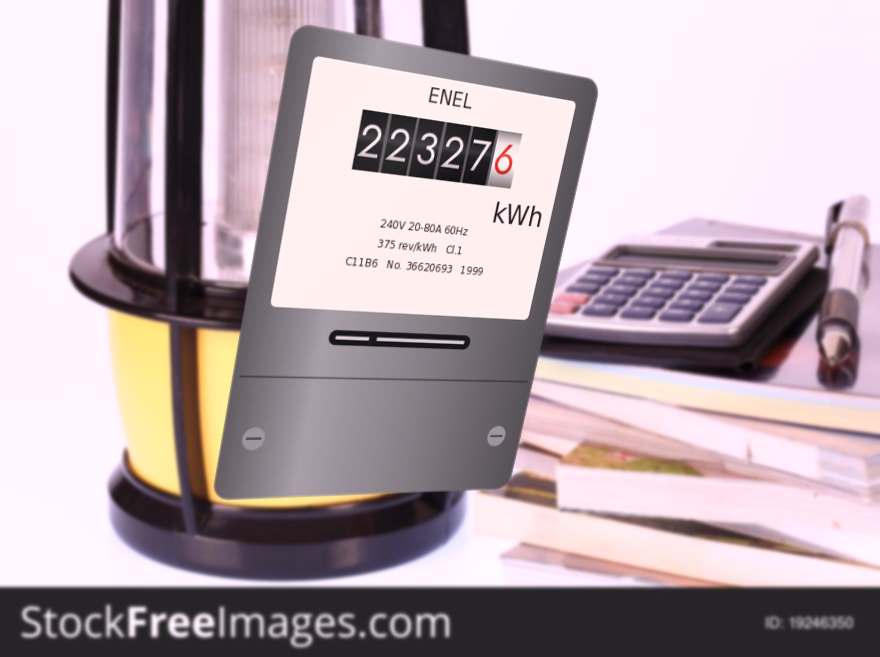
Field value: 22327.6 kWh
